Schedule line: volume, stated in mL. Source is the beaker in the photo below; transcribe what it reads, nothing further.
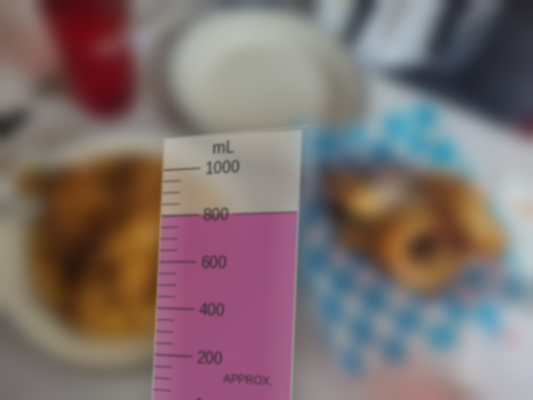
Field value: 800 mL
